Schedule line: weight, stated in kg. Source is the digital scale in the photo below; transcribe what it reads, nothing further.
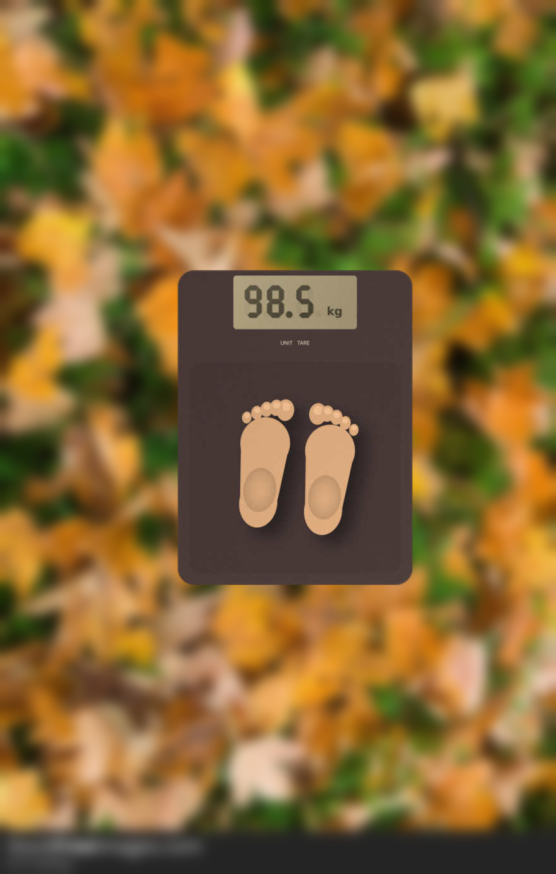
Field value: 98.5 kg
